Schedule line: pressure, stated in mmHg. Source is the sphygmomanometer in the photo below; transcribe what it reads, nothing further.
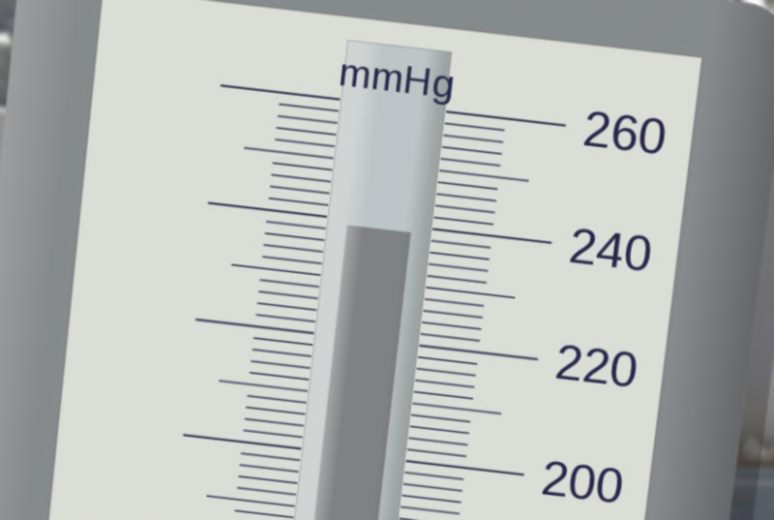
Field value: 239 mmHg
